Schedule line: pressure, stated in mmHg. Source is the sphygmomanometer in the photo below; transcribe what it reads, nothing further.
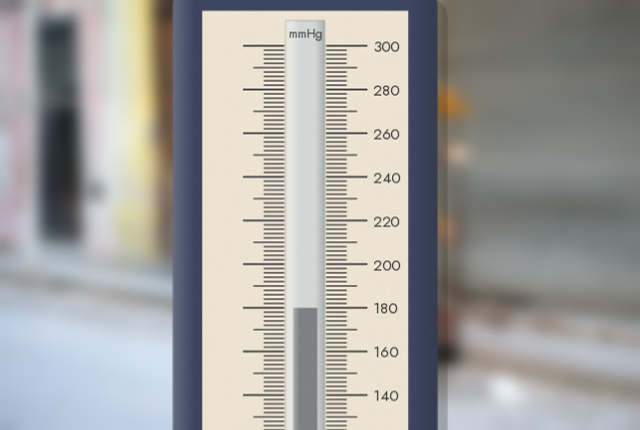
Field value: 180 mmHg
